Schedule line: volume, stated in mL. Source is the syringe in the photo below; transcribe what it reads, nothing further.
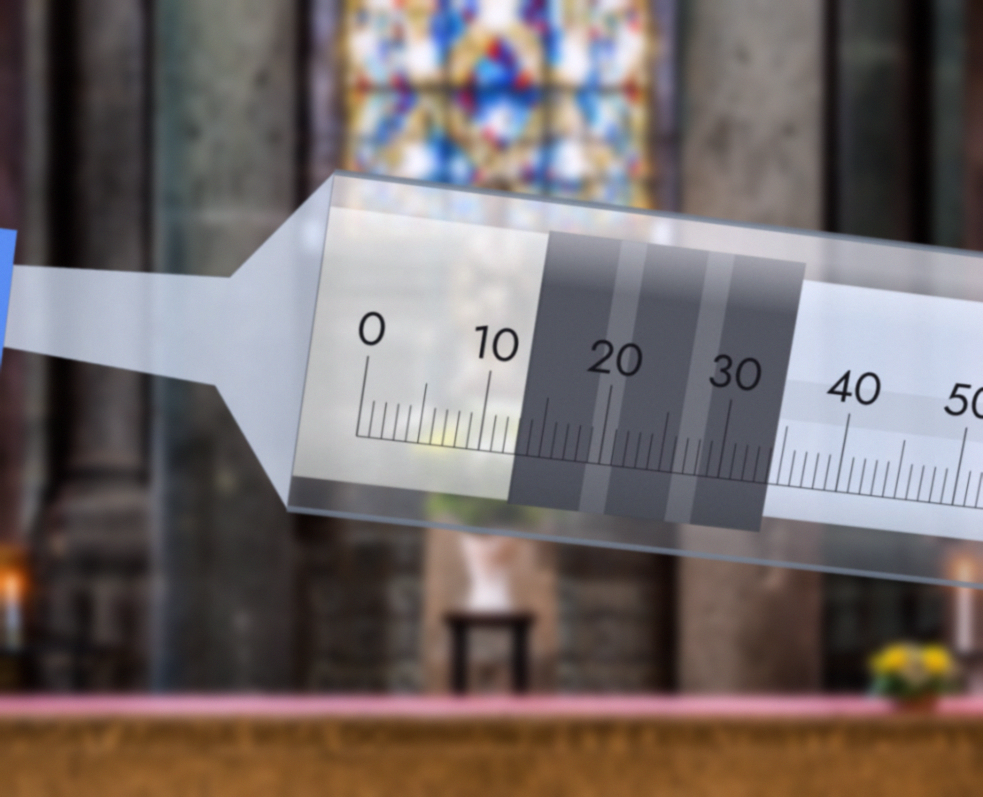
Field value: 13 mL
